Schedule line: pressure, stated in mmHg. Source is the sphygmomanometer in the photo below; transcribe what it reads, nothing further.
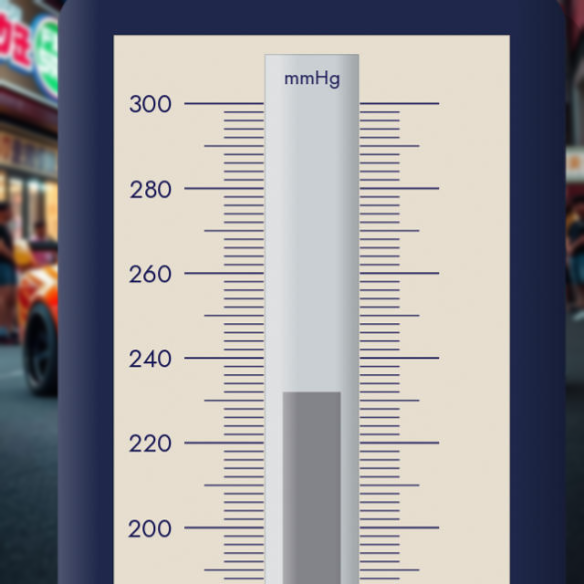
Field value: 232 mmHg
